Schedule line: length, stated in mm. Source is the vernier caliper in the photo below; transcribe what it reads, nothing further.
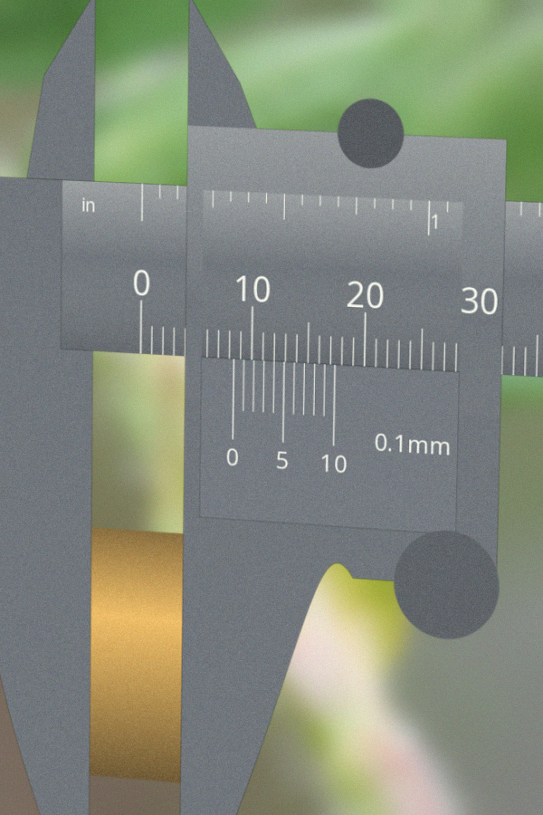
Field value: 8.4 mm
